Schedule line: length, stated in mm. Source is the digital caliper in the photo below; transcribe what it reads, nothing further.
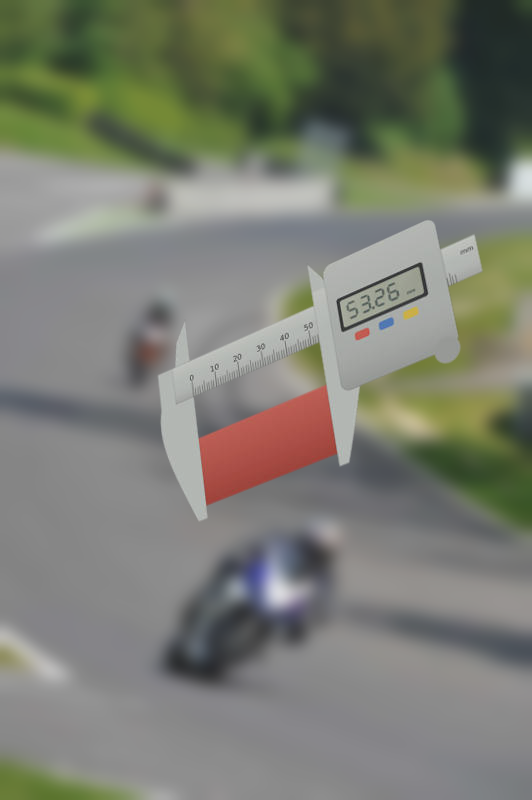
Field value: 53.26 mm
